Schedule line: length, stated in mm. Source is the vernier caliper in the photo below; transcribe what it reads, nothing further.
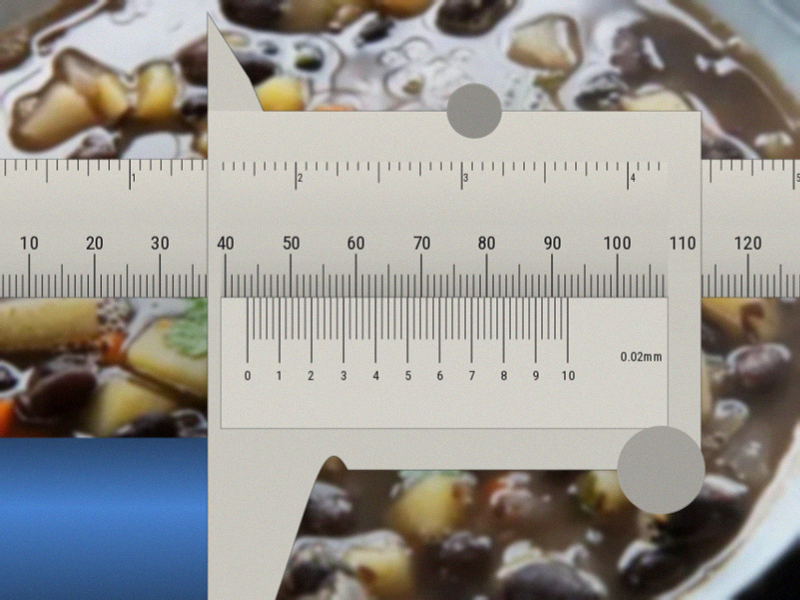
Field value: 43.4 mm
